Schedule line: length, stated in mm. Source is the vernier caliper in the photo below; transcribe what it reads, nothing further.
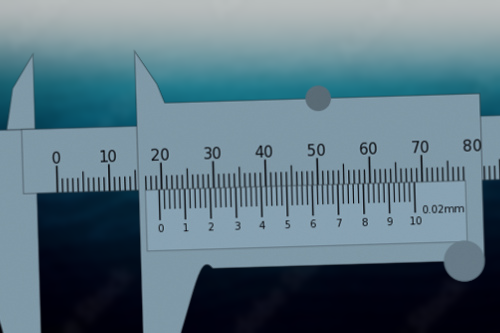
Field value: 19.5 mm
